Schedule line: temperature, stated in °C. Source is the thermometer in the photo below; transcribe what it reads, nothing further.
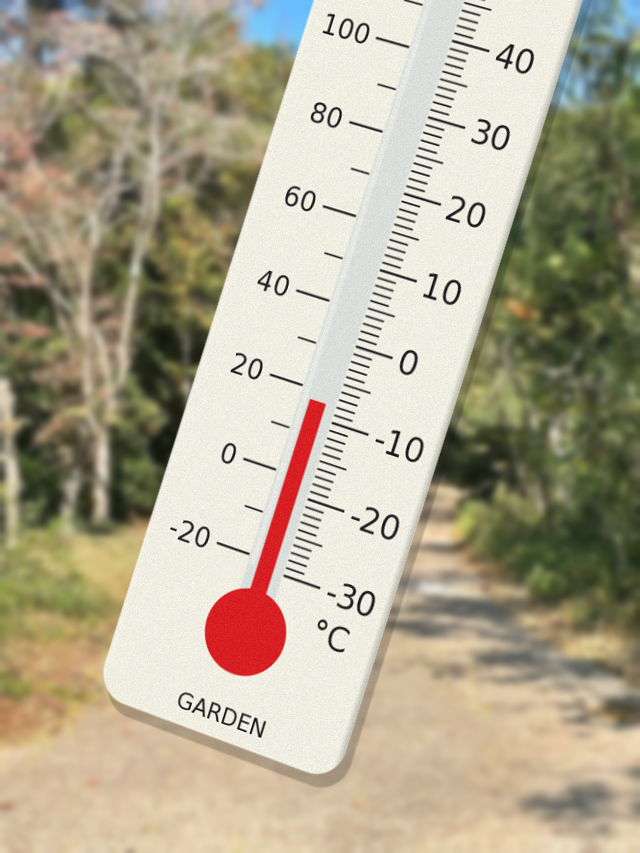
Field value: -8 °C
